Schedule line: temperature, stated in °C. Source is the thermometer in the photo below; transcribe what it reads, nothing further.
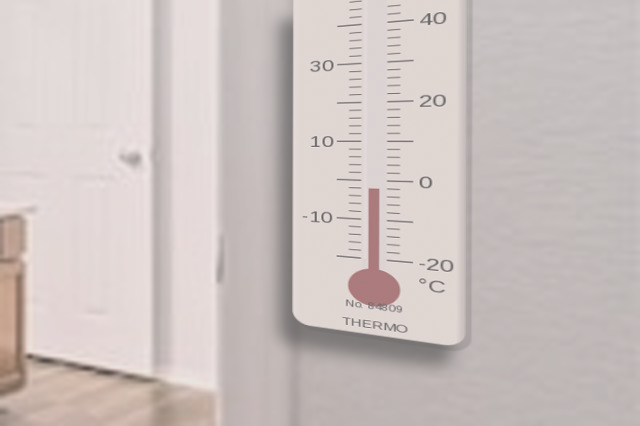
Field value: -2 °C
